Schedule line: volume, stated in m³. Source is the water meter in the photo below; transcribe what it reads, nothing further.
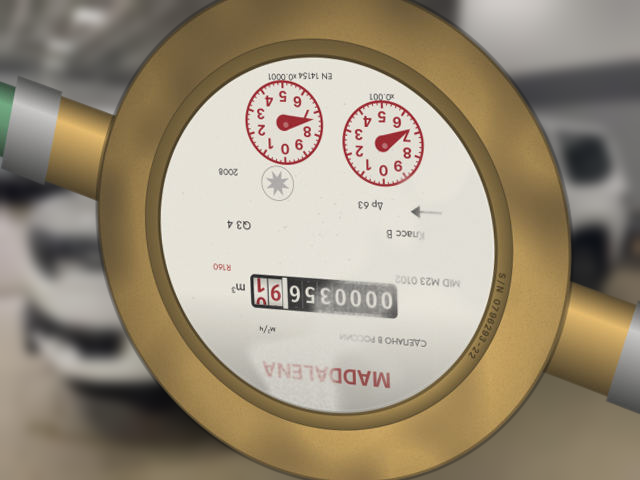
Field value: 356.9067 m³
